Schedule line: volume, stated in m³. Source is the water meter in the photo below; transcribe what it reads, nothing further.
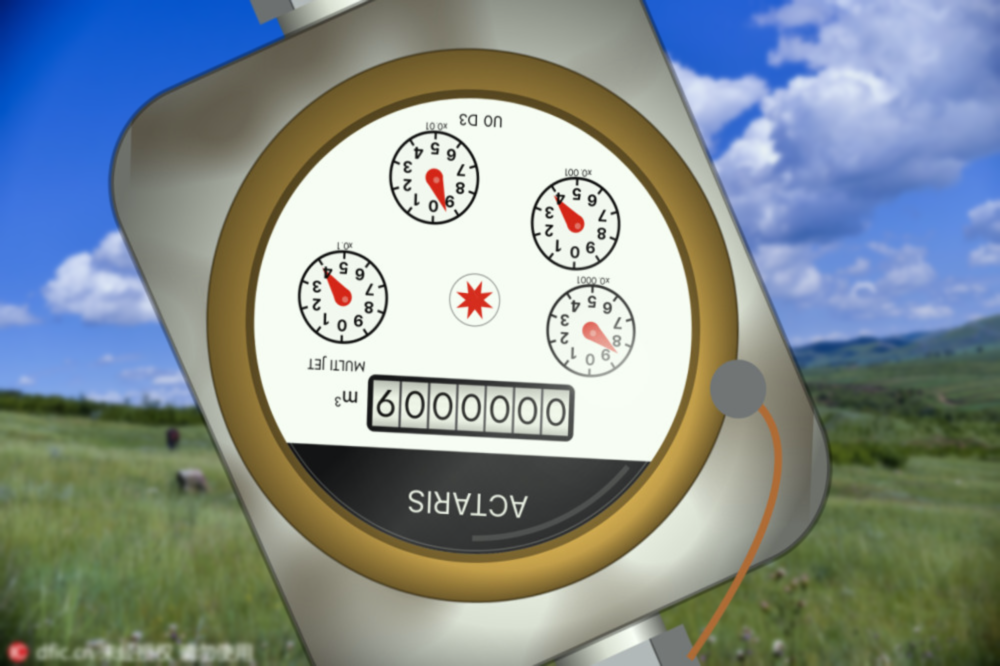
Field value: 9.3938 m³
